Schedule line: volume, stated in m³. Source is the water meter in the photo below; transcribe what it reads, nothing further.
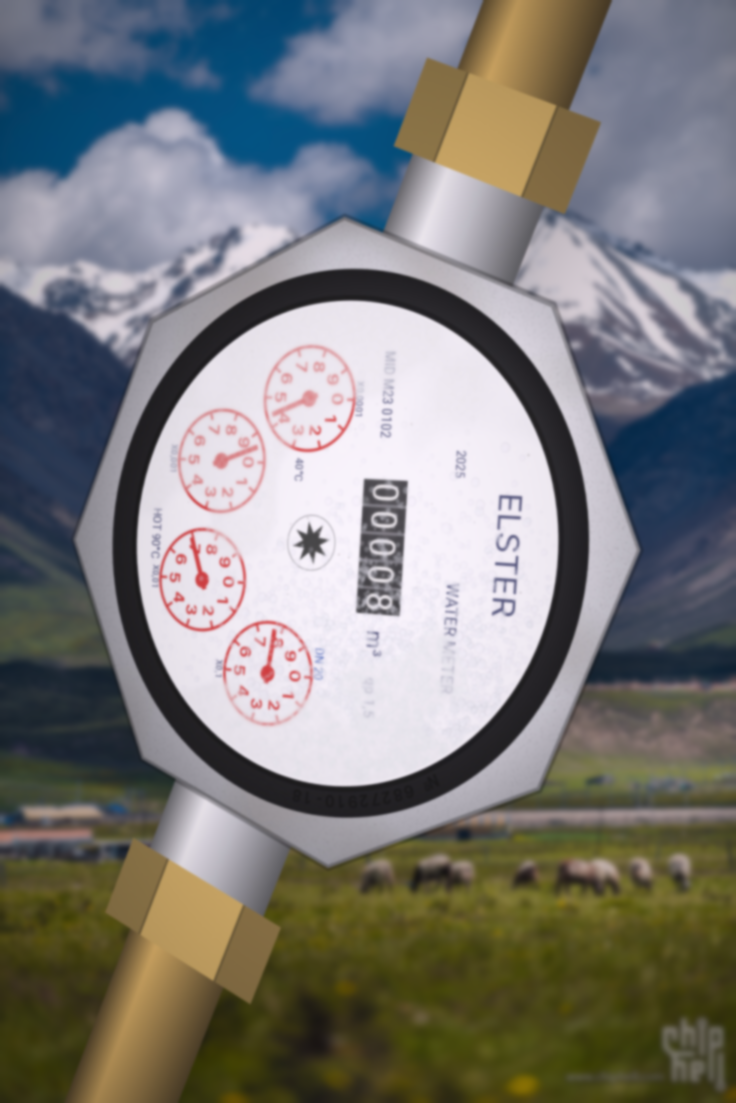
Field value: 8.7694 m³
